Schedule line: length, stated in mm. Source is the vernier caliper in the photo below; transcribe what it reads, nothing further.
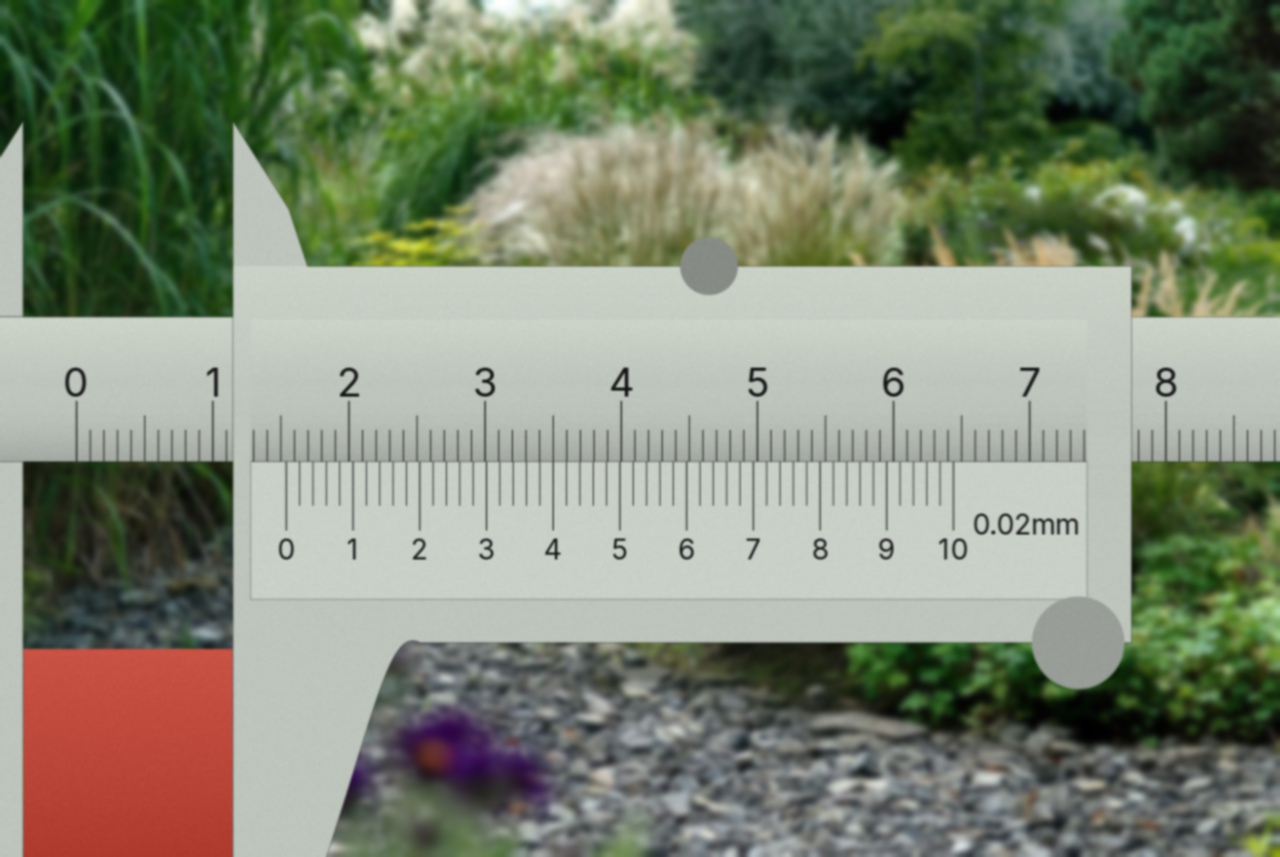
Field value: 15.4 mm
